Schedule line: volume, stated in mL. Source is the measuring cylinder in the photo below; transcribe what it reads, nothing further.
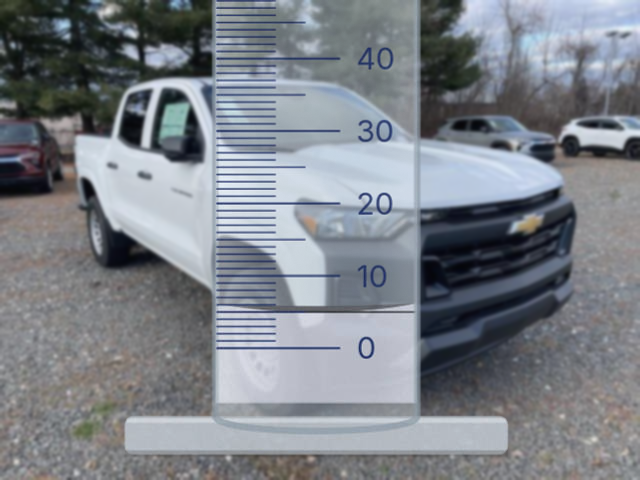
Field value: 5 mL
